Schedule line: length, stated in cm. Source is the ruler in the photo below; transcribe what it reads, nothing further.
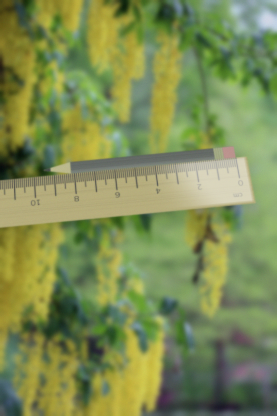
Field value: 9.5 cm
